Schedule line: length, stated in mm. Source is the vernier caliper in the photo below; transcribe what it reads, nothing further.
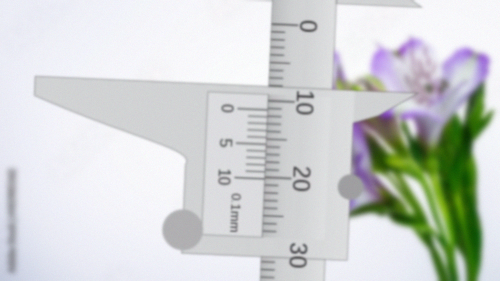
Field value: 11.2 mm
